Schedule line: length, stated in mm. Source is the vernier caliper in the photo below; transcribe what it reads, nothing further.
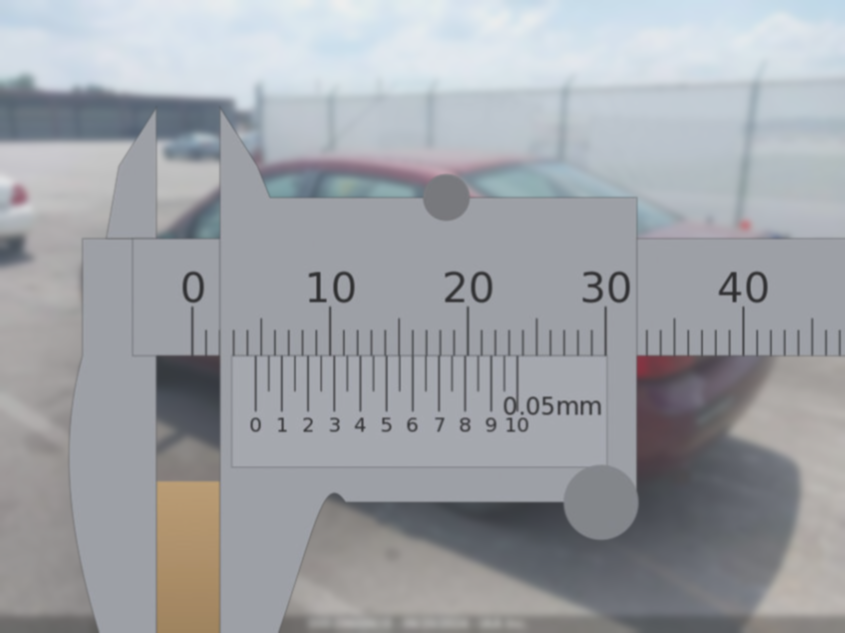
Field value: 4.6 mm
